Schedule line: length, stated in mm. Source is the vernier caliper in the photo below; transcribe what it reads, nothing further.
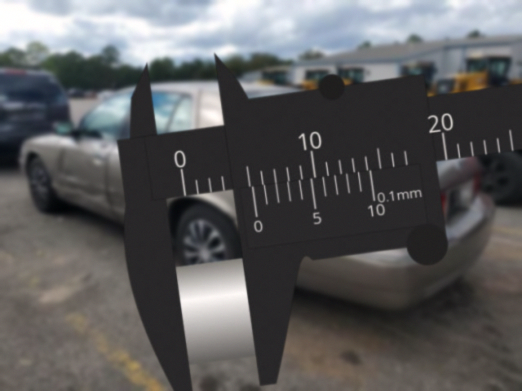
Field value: 5.2 mm
